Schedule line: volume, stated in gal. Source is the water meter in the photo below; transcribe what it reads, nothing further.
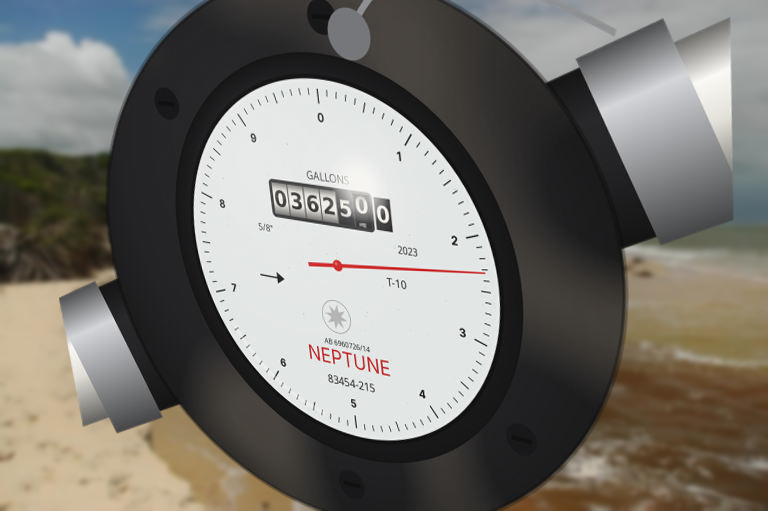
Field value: 362502.3 gal
